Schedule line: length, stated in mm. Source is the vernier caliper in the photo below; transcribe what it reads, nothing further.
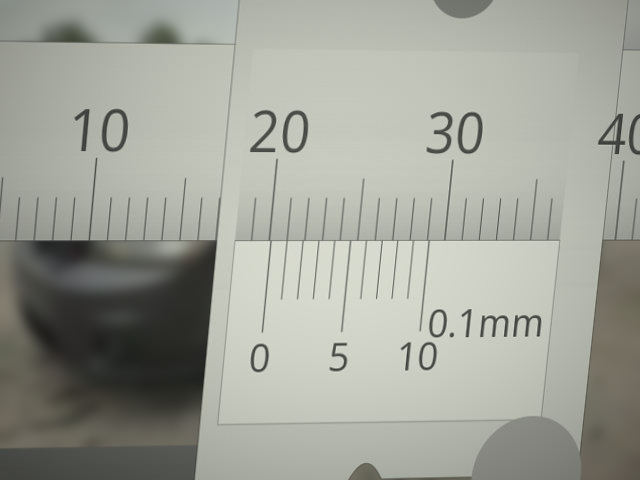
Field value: 20.1 mm
